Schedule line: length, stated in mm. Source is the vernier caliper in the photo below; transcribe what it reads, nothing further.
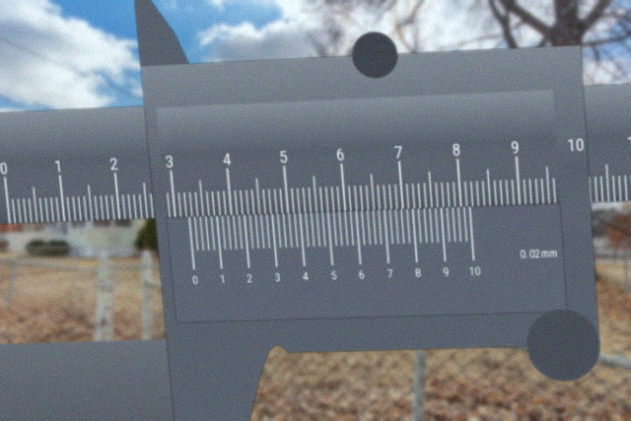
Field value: 32.5 mm
